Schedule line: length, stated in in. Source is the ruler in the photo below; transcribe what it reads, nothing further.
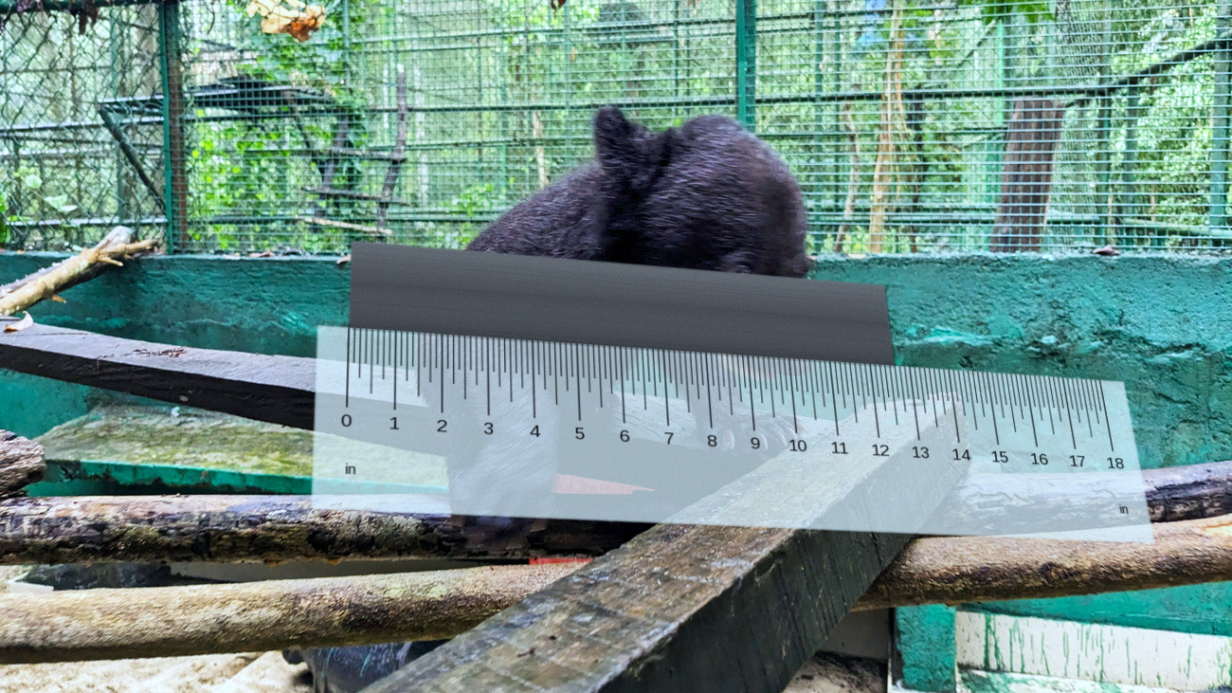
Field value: 12.625 in
